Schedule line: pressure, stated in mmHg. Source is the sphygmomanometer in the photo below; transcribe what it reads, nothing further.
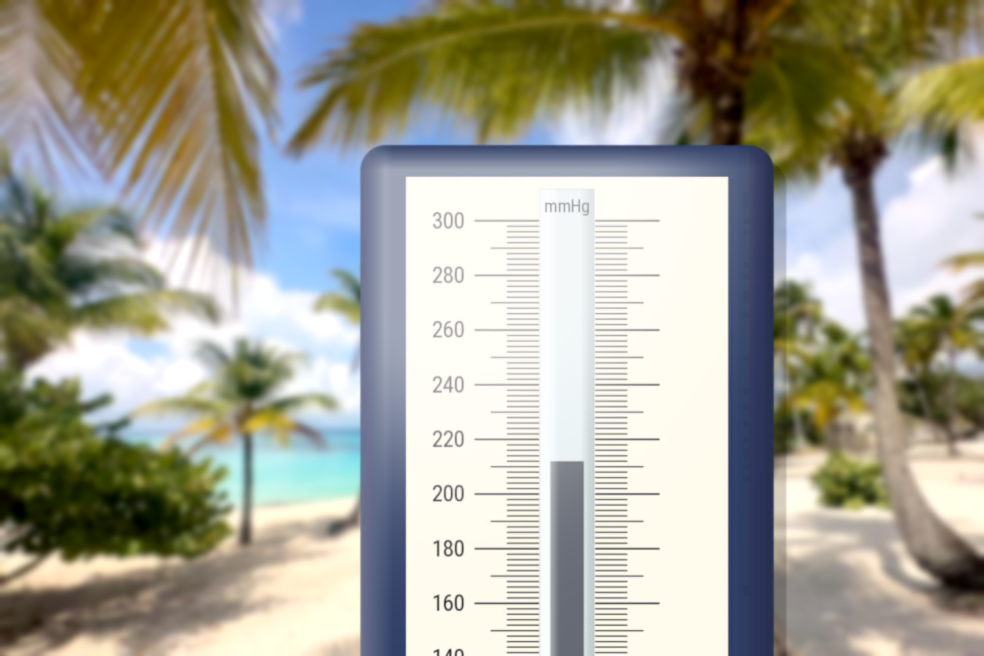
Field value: 212 mmHg
